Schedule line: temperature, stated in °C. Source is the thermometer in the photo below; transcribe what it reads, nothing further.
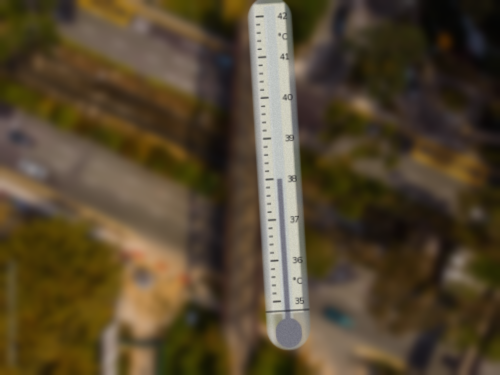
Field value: 38 °C
